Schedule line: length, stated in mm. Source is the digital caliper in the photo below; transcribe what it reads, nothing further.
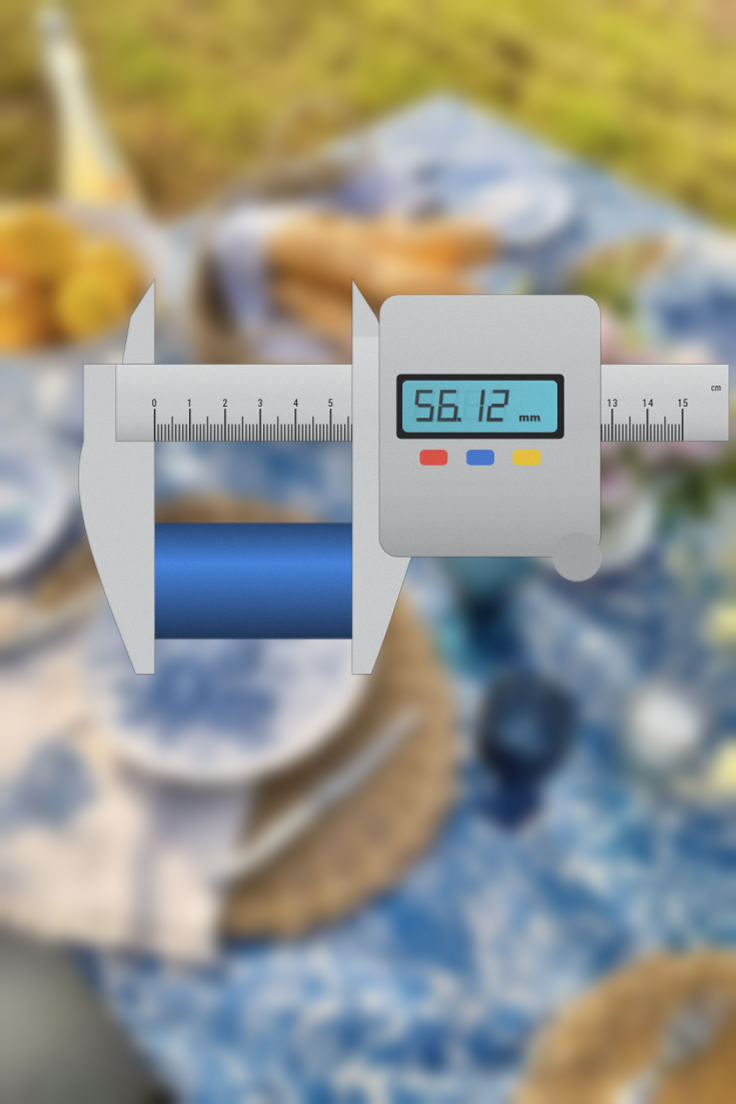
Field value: 56.12 mm
